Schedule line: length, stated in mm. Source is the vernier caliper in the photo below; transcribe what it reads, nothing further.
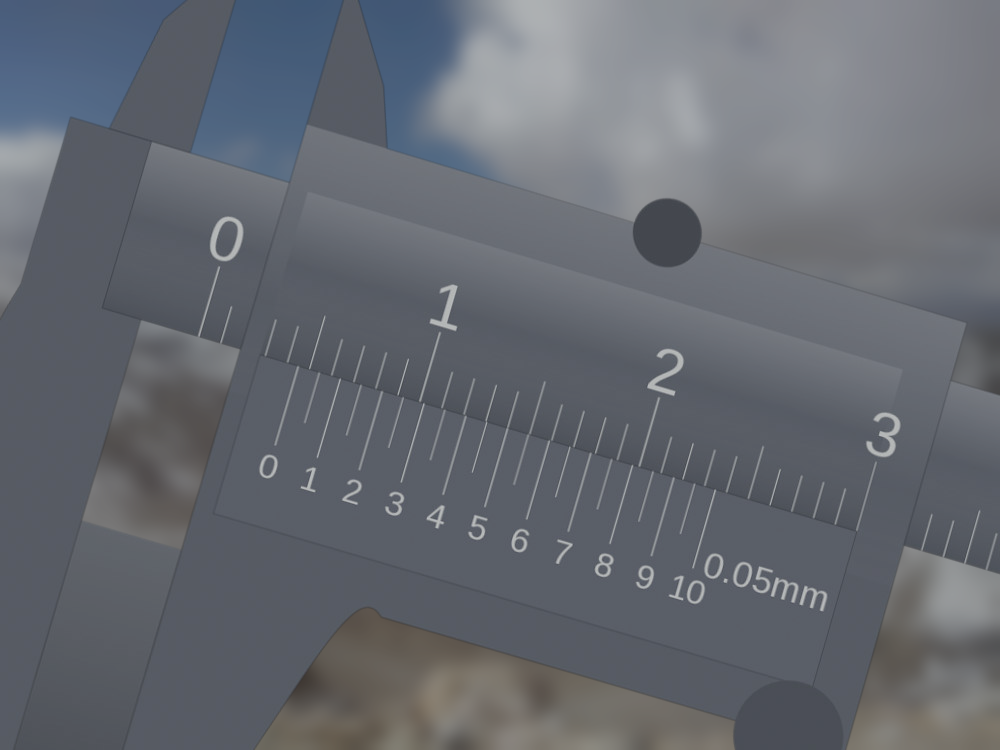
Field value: 4.5 mm
